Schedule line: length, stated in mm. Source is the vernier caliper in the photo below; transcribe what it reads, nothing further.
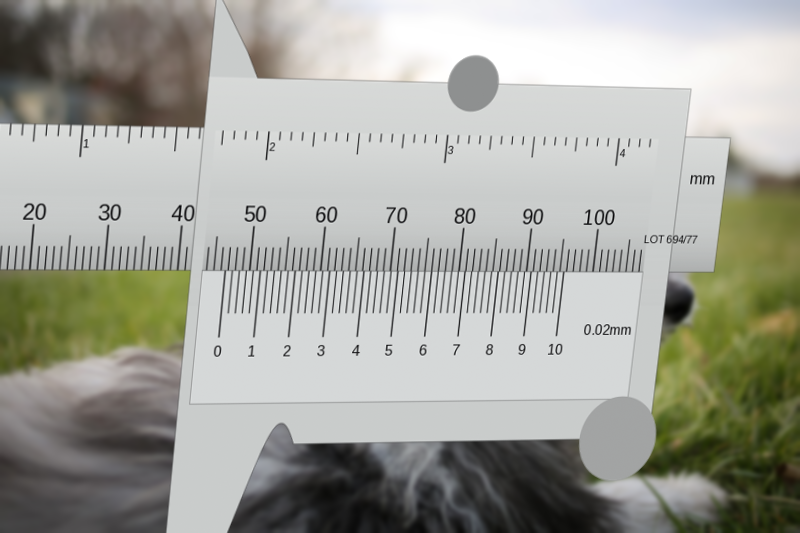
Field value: 46.6 mm
